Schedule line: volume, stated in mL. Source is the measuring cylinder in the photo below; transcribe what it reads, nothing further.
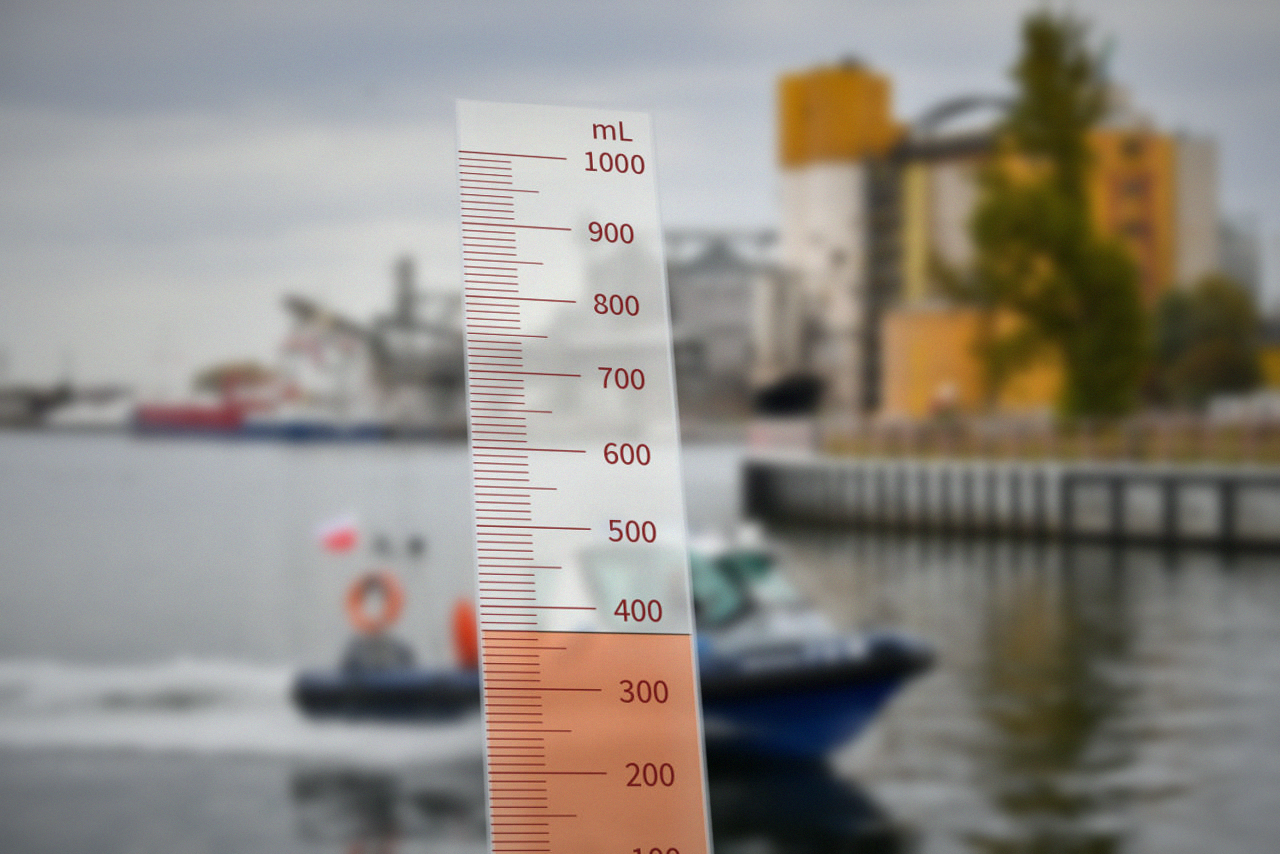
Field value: 370 mL
